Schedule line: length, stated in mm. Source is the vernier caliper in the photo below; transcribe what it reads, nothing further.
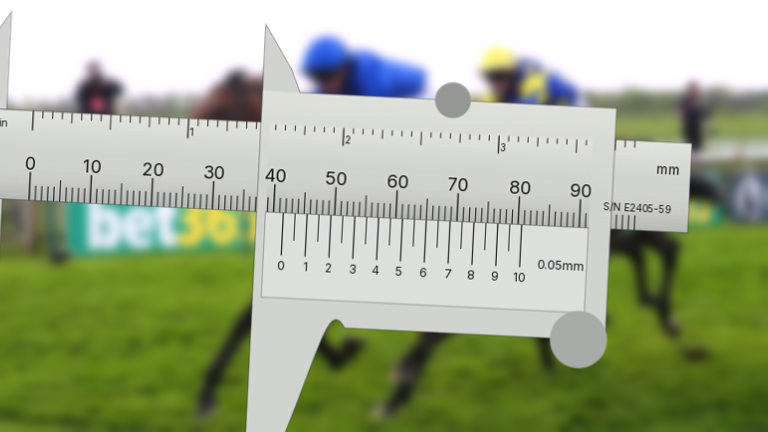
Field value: 41.6 mm
